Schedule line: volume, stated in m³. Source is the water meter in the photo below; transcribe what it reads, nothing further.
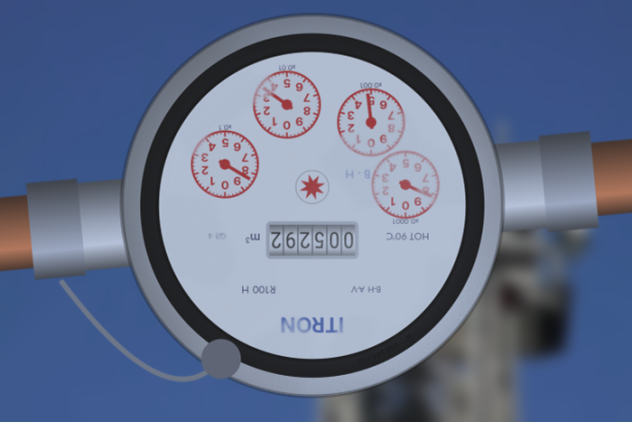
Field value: 5292.8348 m³
